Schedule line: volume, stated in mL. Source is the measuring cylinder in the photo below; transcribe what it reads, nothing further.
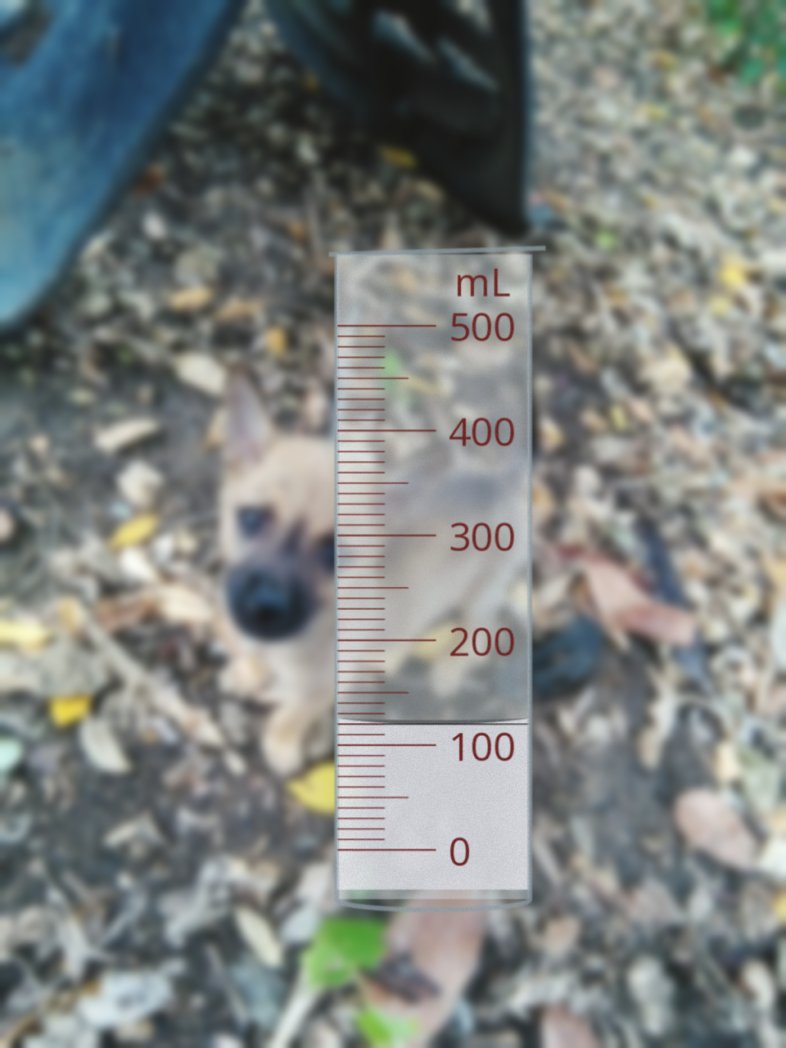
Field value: 120 mL
